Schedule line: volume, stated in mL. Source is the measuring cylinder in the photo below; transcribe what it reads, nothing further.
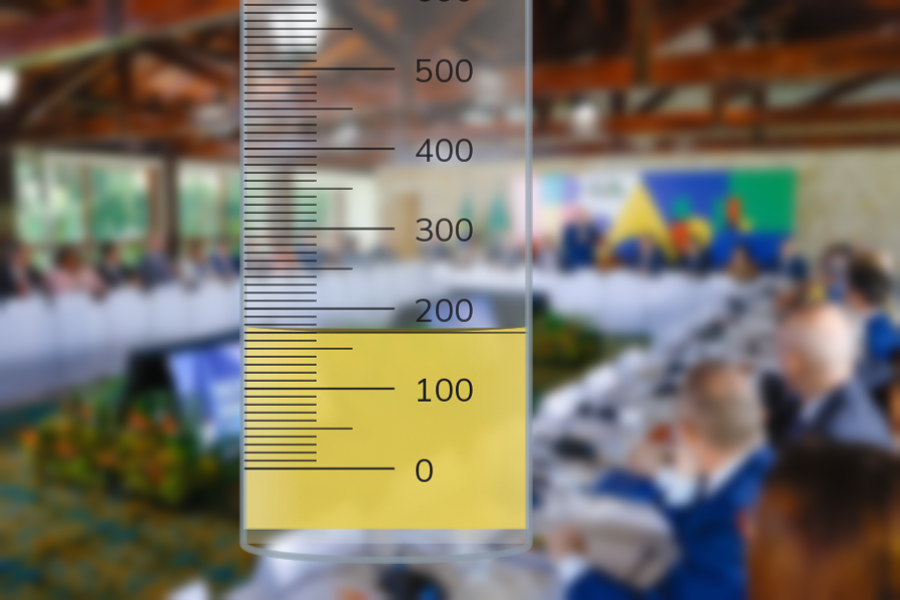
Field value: 170 mL
